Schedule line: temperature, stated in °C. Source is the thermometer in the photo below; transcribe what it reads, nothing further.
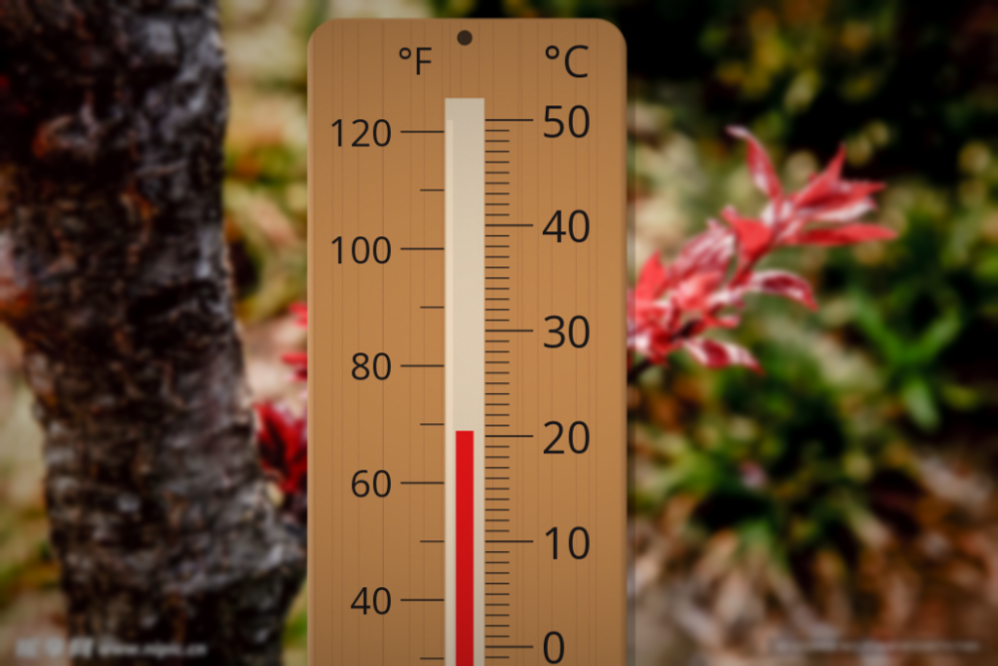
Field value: 20.5 °C
